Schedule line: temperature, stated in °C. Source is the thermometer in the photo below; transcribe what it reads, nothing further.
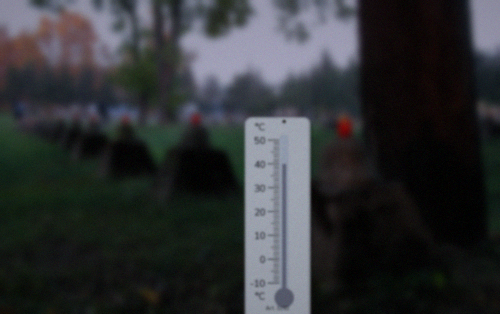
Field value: 40 °C
